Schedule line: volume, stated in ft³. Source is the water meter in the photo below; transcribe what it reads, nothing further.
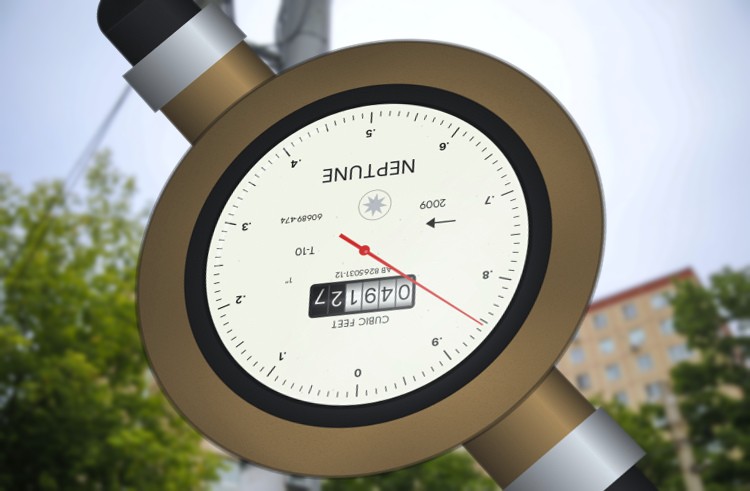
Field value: 49126.85 ft³
